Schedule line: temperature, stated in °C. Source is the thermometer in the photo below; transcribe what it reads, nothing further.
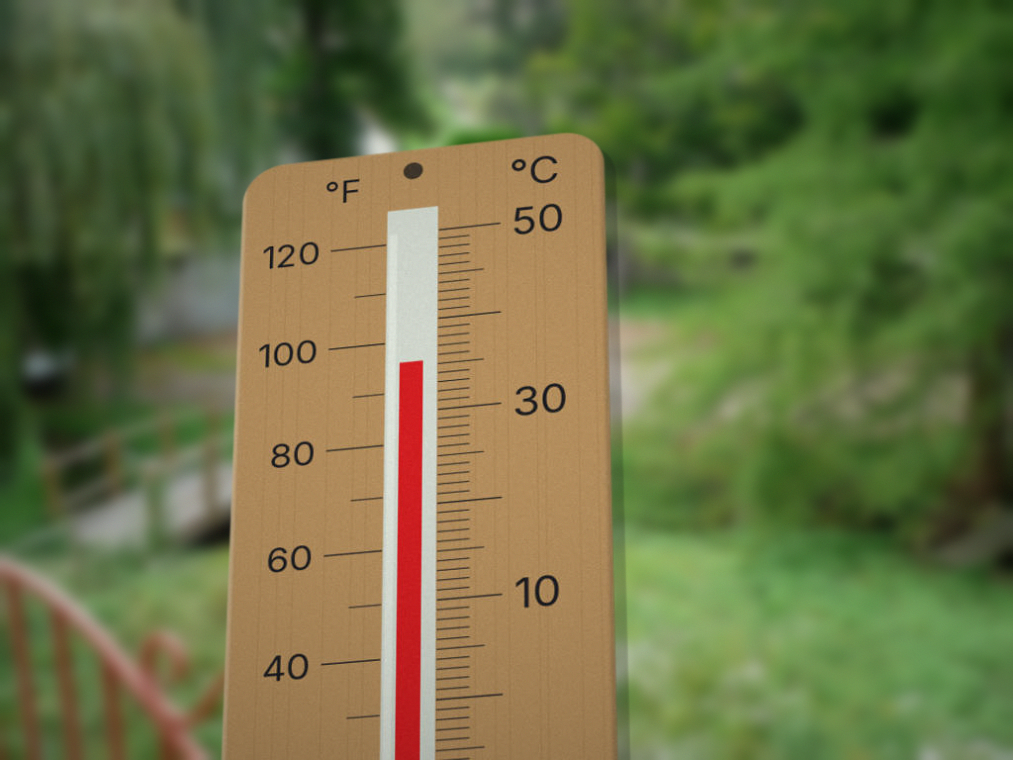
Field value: 35.5 °C
